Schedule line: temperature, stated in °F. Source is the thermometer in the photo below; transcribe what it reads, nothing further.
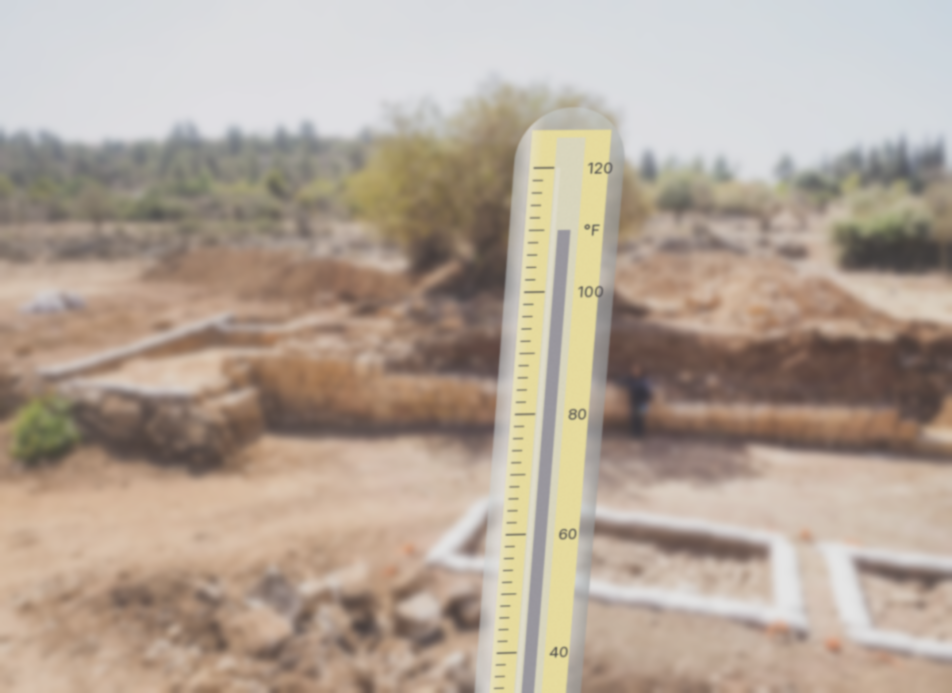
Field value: 110 °F
